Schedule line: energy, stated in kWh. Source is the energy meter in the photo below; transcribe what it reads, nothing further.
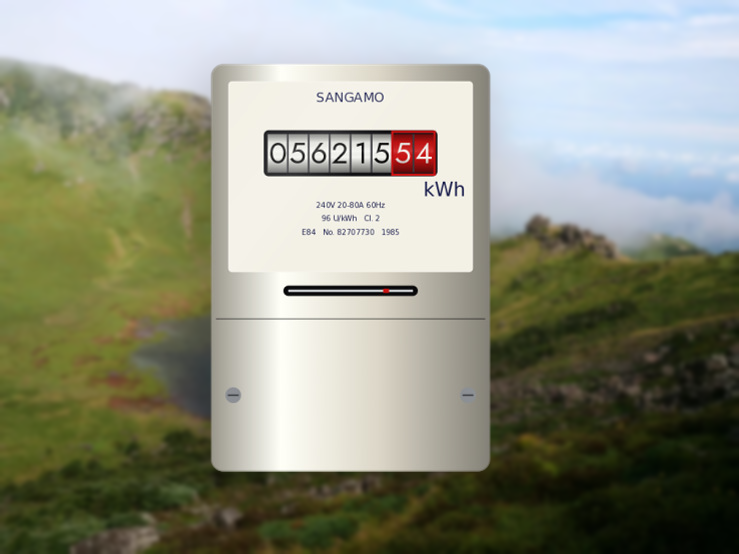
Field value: 56215.54 kWh
